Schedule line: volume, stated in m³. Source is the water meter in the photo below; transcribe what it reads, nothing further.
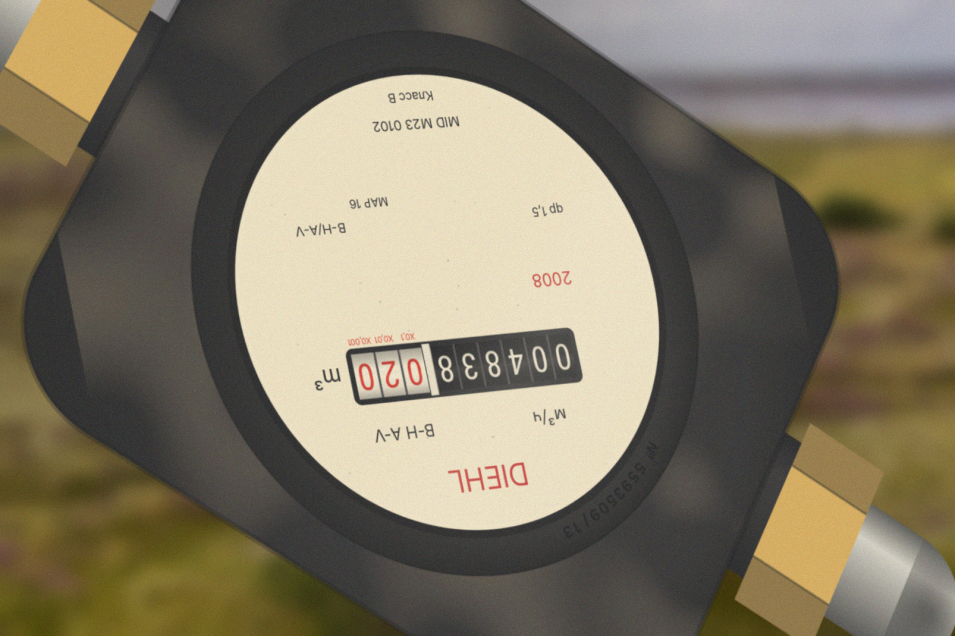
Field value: 4838.020 m³
